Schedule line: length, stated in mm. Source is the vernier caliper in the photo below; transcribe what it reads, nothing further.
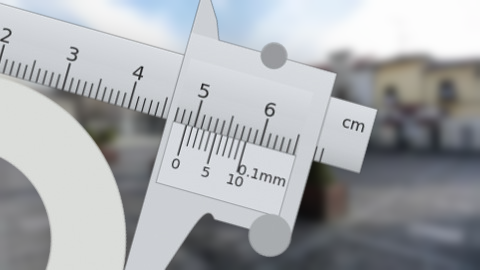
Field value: 48.8 mm
